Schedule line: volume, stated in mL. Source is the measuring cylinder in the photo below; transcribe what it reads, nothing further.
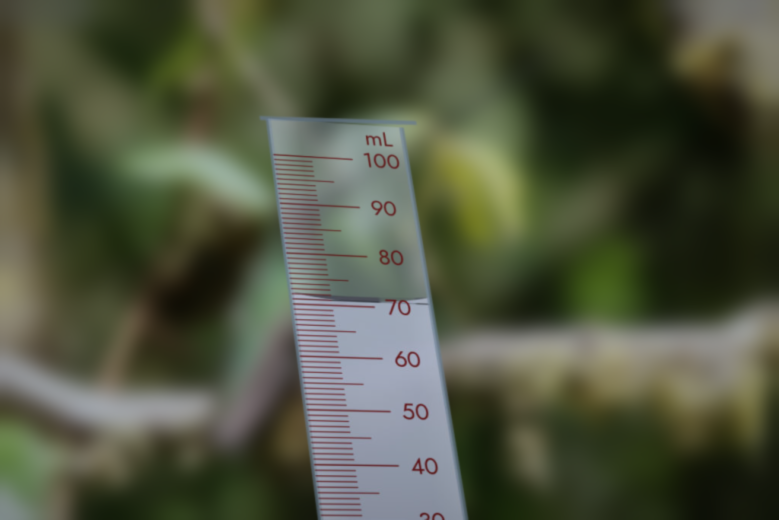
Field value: 71 mL
